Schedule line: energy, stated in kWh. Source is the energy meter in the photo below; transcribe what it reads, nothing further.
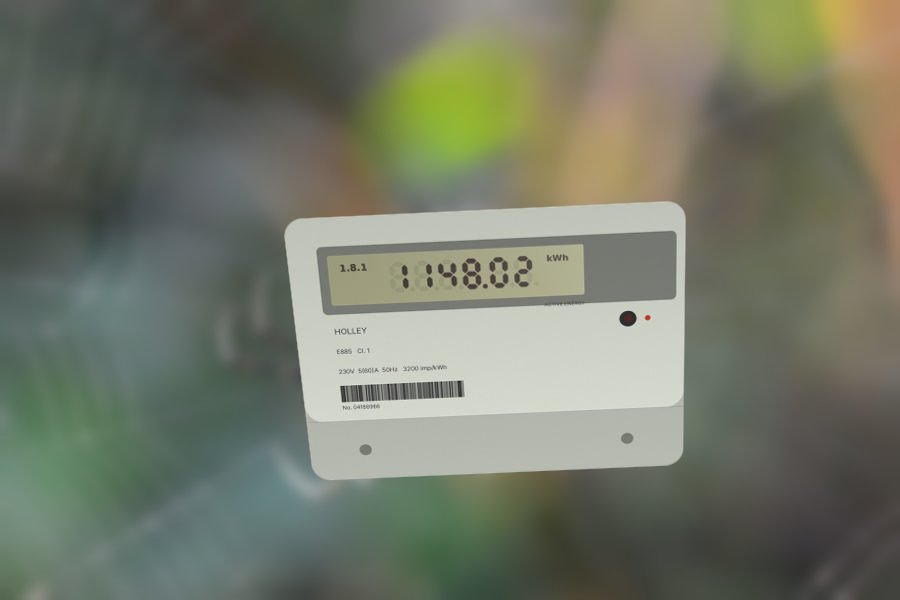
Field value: 1148.02 kWh
